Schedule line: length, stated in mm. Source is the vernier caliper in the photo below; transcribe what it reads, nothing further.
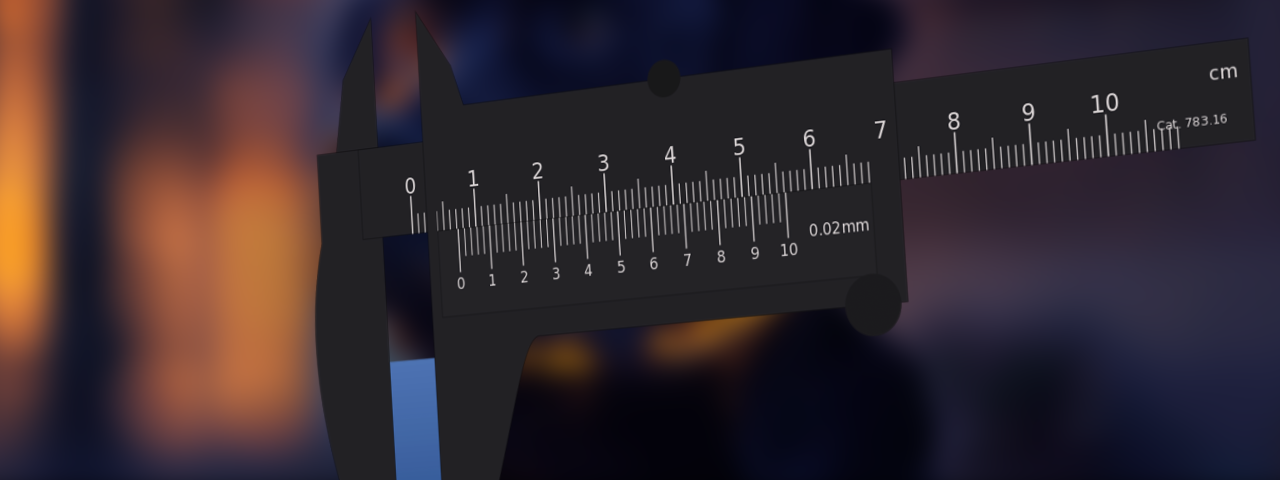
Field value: 7.2 mm
